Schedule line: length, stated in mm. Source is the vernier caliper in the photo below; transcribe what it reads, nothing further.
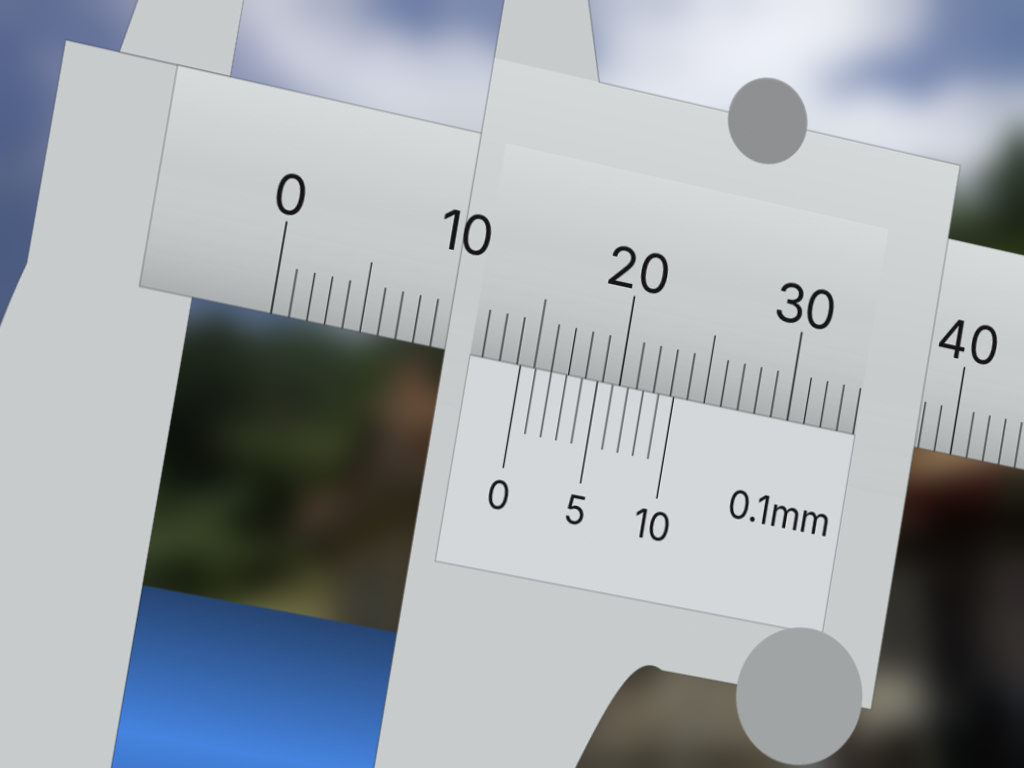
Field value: 14.2 mm
